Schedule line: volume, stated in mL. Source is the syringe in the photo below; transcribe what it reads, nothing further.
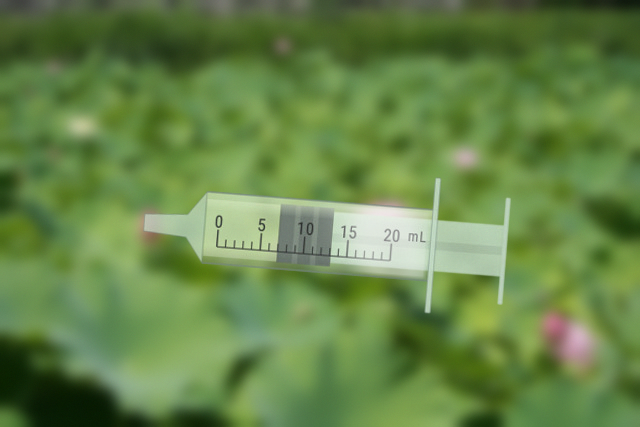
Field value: 7 mL
